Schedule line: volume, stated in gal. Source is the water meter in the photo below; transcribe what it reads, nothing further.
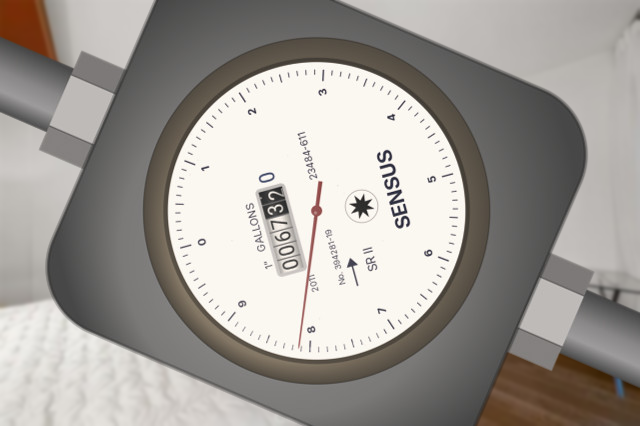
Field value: 67318.1 gal
